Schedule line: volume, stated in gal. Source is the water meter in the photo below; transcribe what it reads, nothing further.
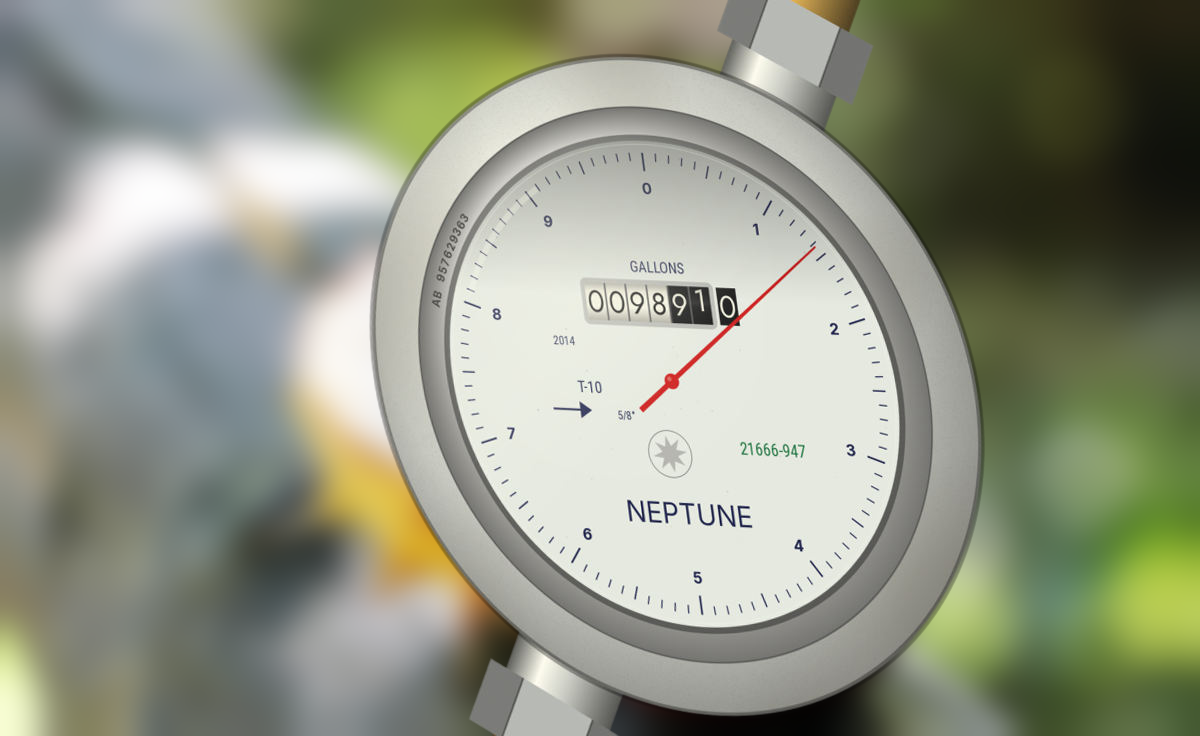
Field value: 98911.4 gal
